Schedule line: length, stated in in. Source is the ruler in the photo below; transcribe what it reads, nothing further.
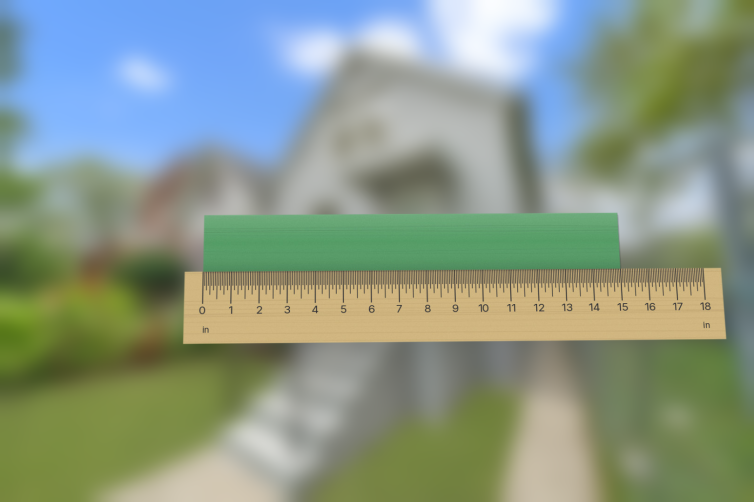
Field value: 15 in
